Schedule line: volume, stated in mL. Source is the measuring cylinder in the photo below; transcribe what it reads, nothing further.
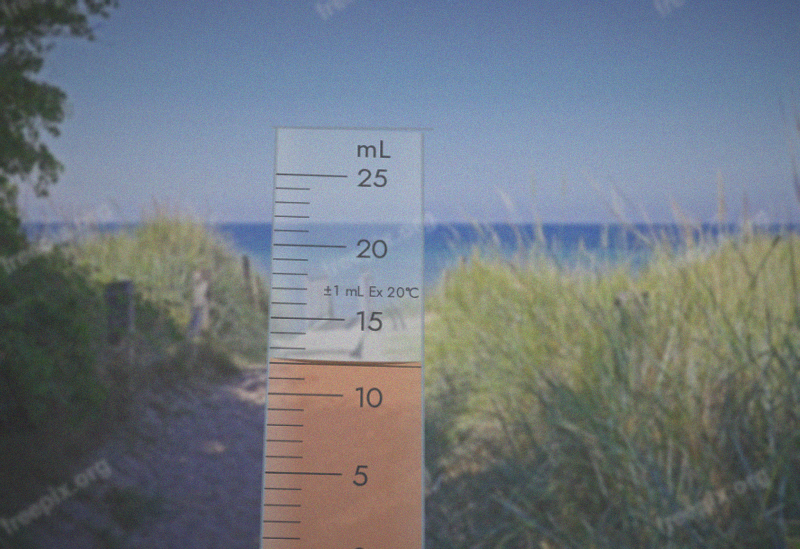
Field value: 12 mL
